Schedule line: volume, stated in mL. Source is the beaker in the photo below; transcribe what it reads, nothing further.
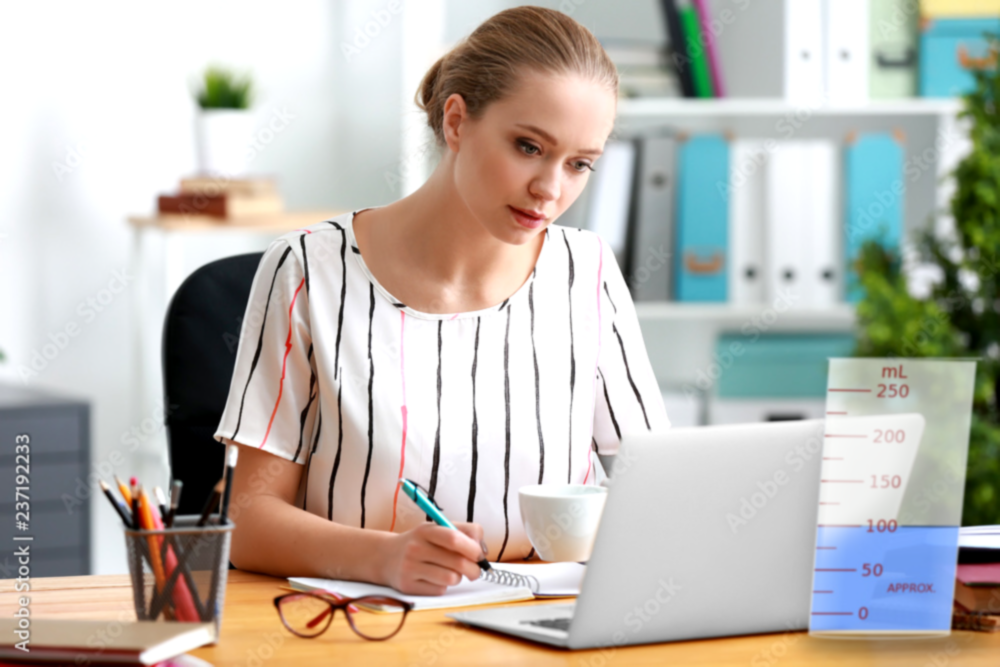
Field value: 100 mL
